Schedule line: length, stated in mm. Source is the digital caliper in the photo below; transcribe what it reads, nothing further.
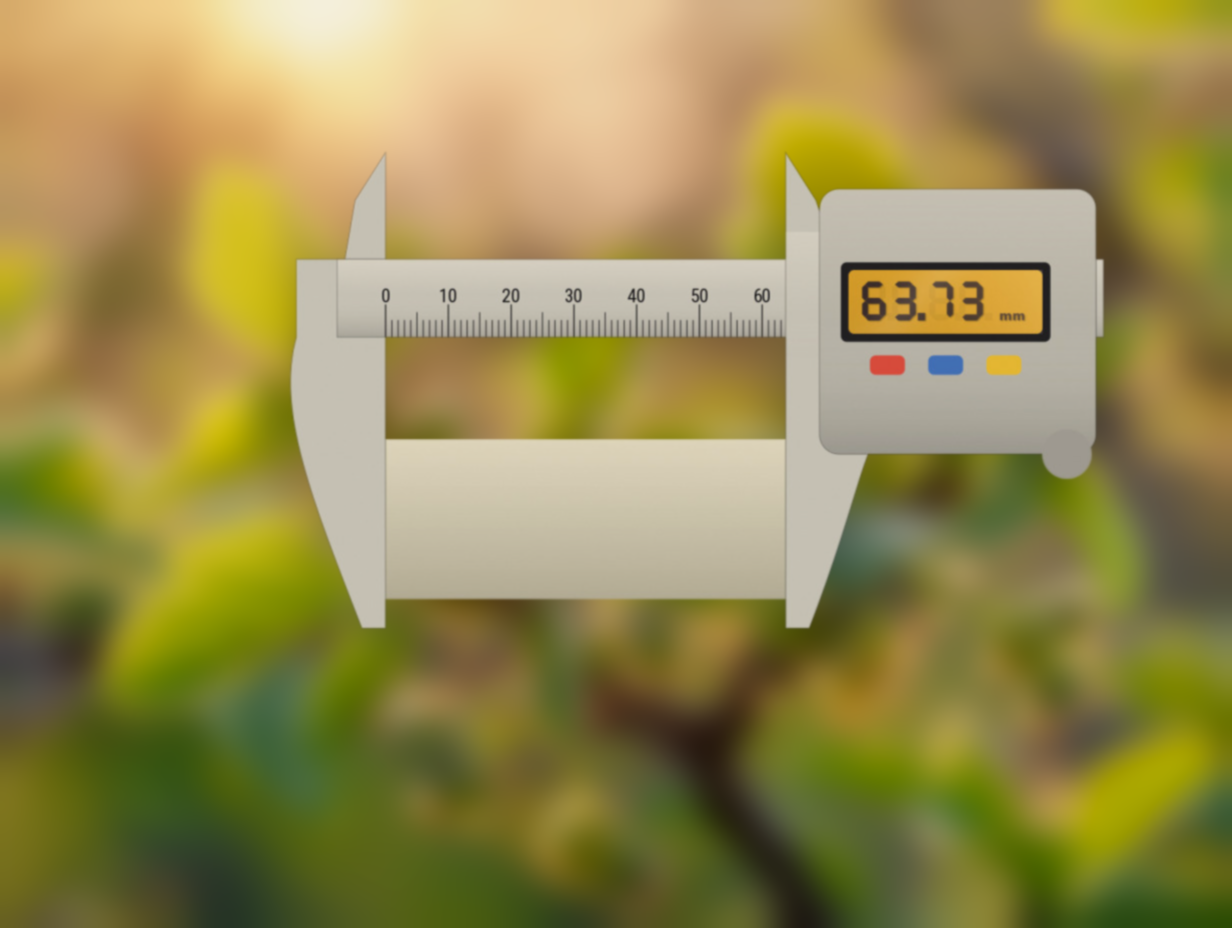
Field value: 63.73 mm
